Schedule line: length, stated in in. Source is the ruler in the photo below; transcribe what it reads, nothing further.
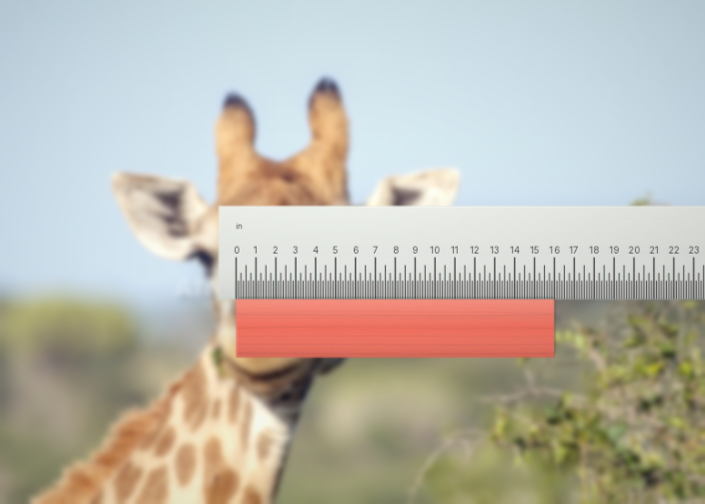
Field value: 16 in
